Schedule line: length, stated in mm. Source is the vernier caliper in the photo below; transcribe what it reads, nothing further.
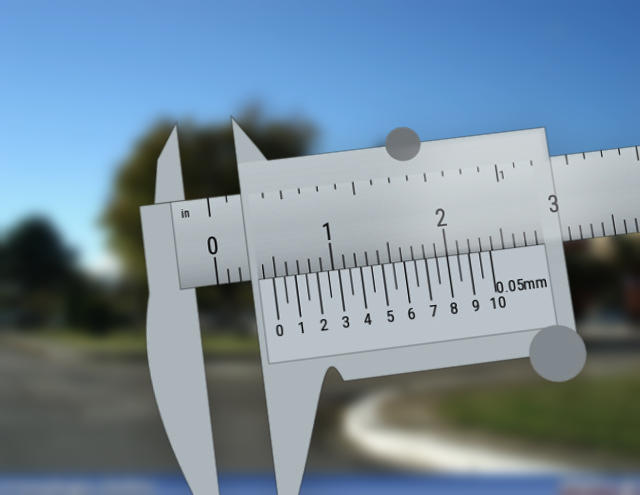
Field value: 4.8 mm
